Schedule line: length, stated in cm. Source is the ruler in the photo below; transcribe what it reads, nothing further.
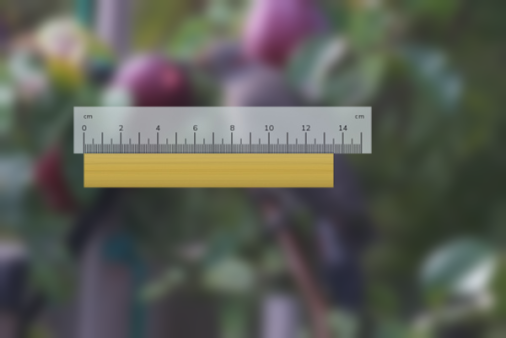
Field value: 13.5 cm
